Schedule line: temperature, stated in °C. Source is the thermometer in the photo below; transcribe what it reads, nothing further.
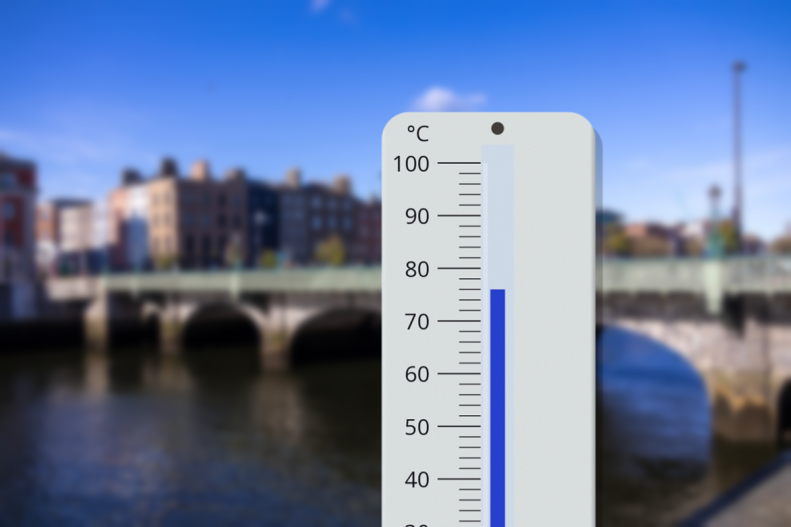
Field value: 76 °C
